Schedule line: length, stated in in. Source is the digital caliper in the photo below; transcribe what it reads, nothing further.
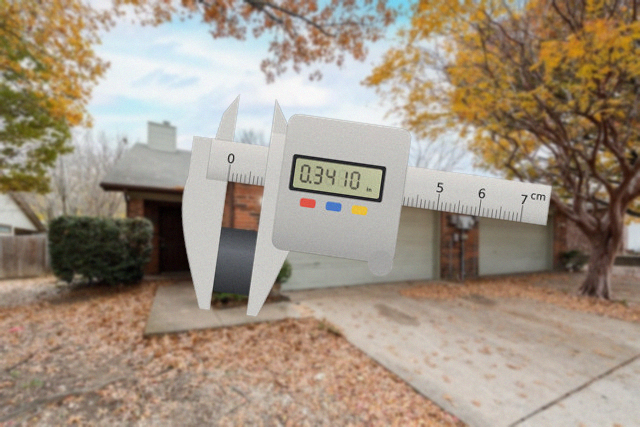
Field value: 0.3410 in
